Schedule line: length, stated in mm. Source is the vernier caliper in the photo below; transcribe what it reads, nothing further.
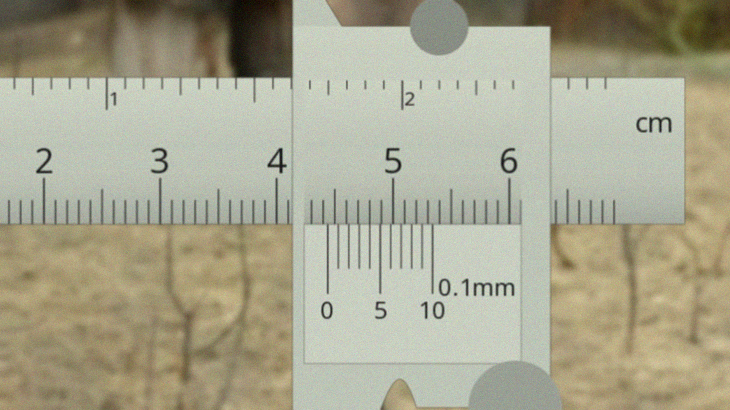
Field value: 44.4 mm
